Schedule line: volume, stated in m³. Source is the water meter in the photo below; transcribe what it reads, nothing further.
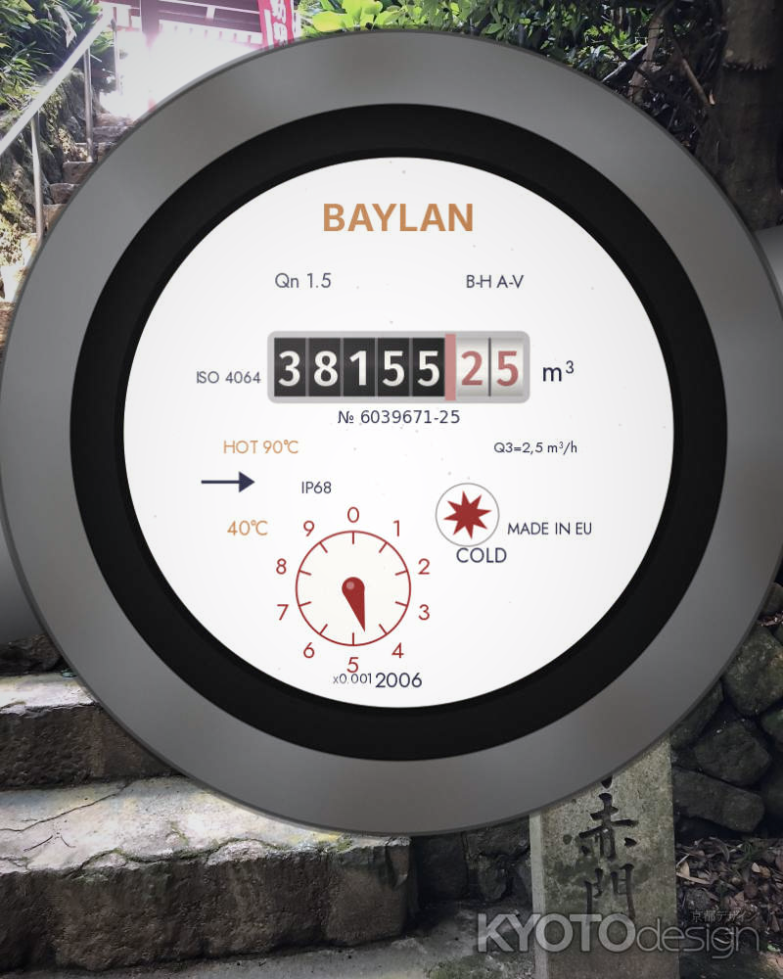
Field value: 38155.254 m³
